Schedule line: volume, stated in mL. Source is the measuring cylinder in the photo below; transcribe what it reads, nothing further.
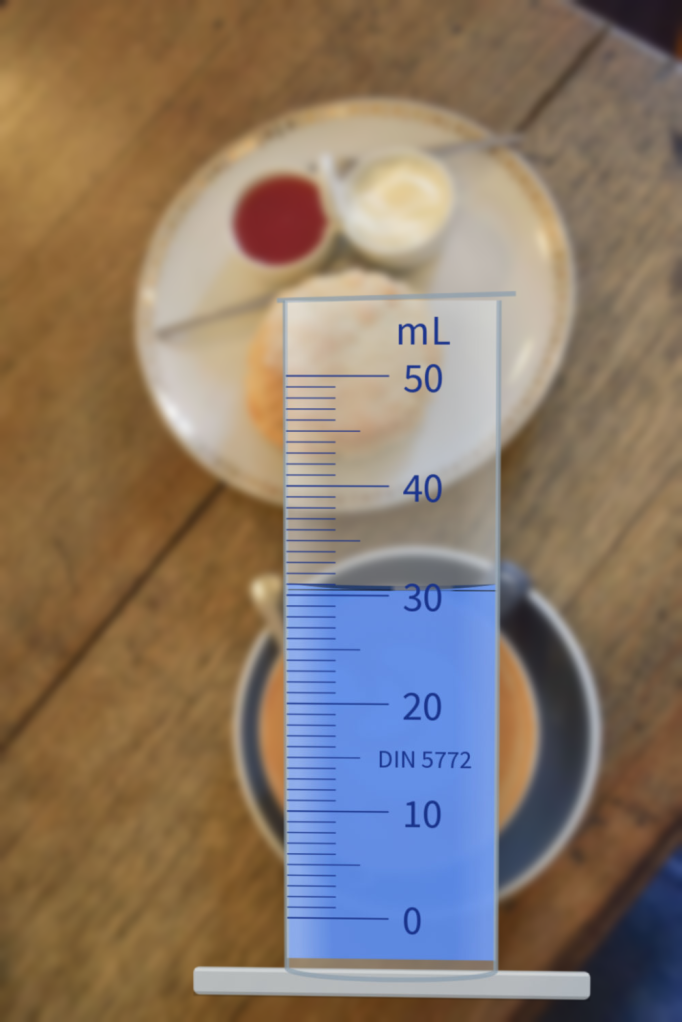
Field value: 30.5 mL
